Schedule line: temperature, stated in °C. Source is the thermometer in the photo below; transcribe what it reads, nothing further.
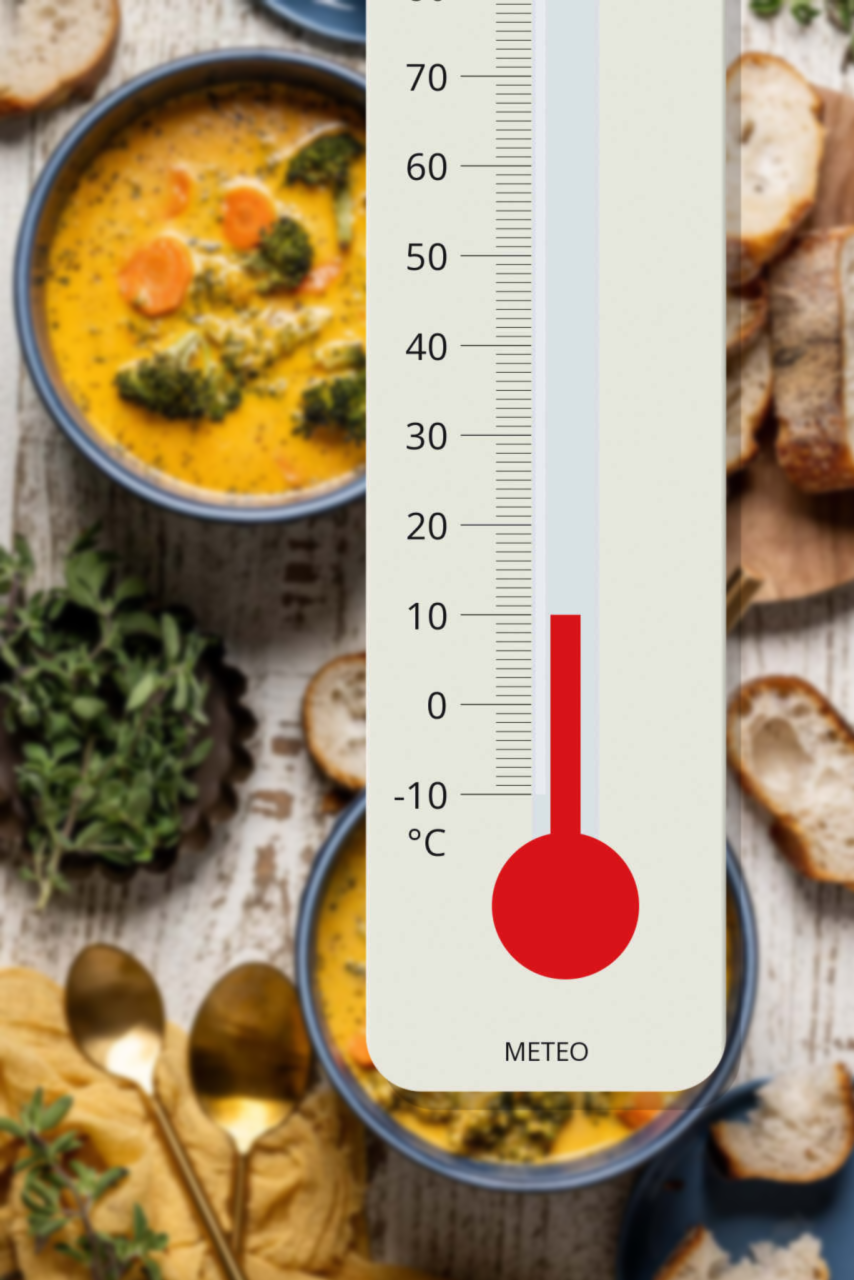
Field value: 10 °C
